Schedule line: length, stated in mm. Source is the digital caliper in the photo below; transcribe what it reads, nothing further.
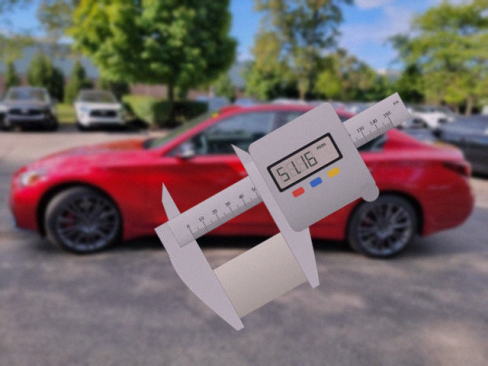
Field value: 51.16 mm
